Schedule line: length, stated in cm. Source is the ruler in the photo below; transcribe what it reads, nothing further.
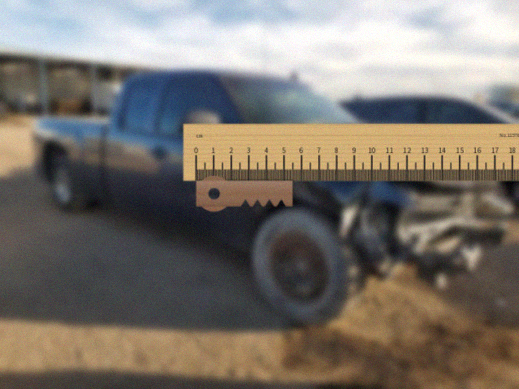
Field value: 5.5 cm
